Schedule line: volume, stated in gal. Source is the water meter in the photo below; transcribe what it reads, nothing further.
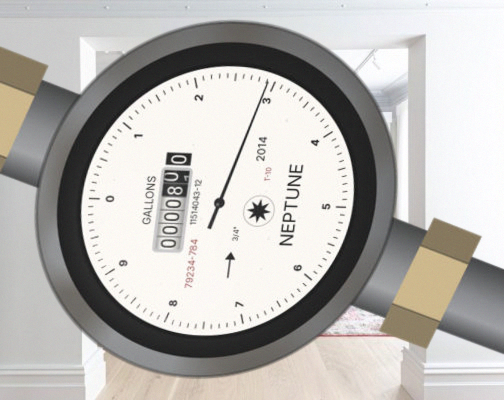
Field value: 802.9 gal
